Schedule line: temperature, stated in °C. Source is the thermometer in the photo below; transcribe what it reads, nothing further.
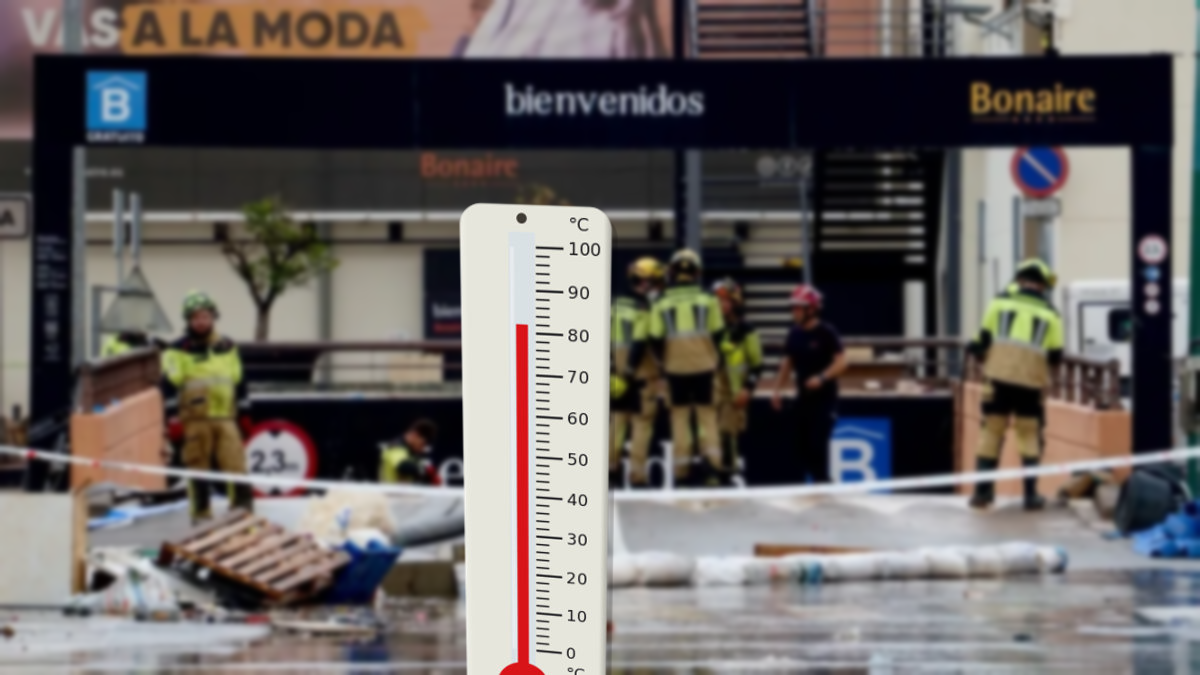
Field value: 82 °C
